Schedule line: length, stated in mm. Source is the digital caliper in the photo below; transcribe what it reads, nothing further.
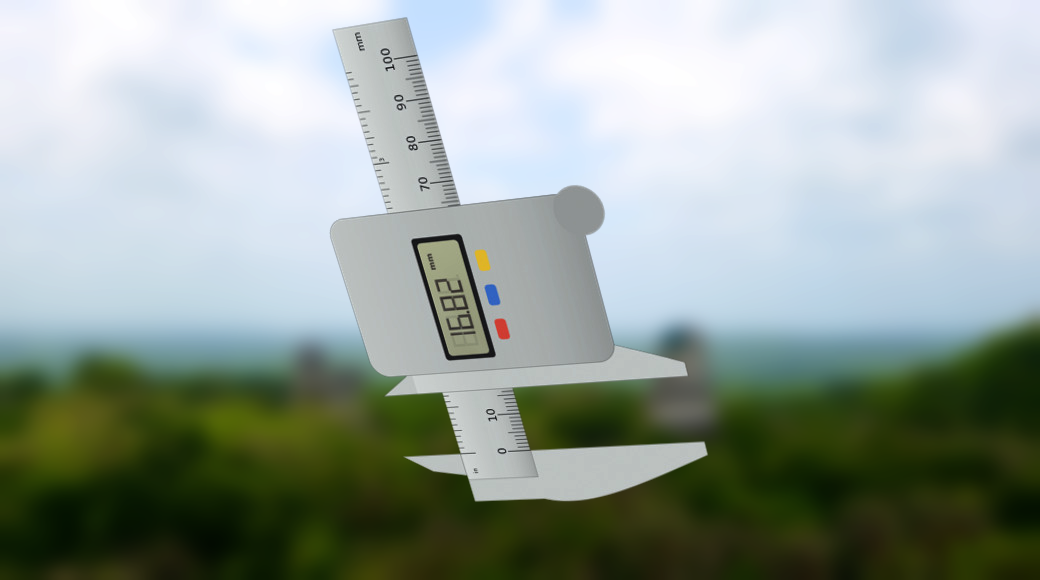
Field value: 16.82 mm
